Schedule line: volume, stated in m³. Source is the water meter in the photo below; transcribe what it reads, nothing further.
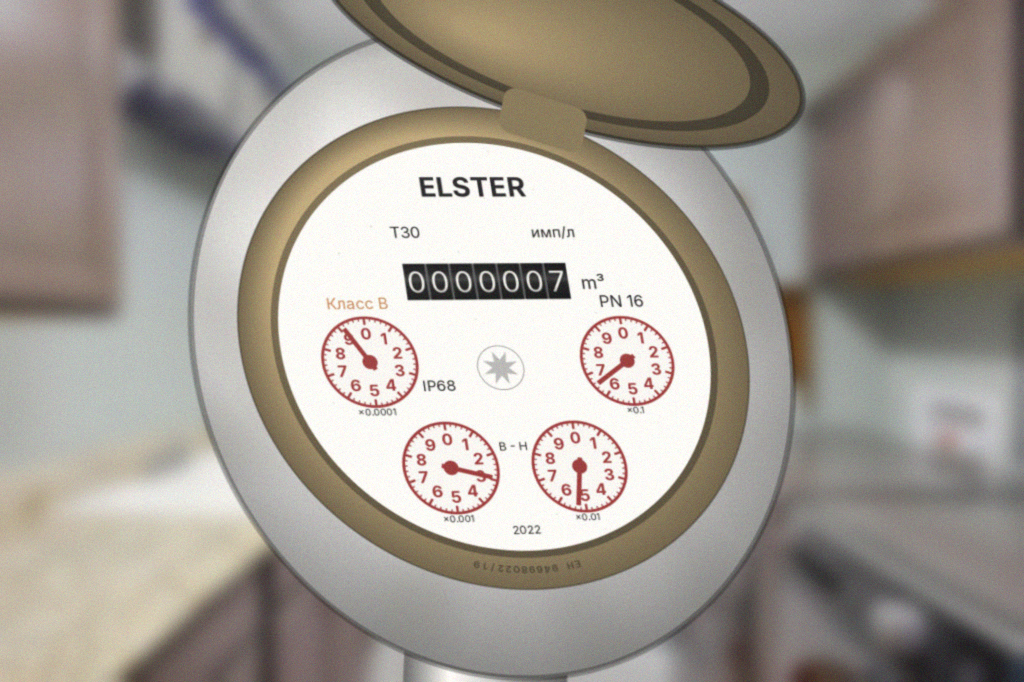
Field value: 7.6529 m³
